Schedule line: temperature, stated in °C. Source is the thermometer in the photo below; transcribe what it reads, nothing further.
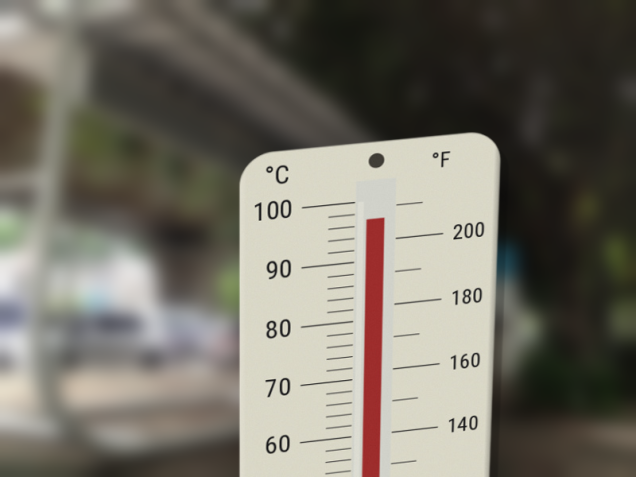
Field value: 97 °C
